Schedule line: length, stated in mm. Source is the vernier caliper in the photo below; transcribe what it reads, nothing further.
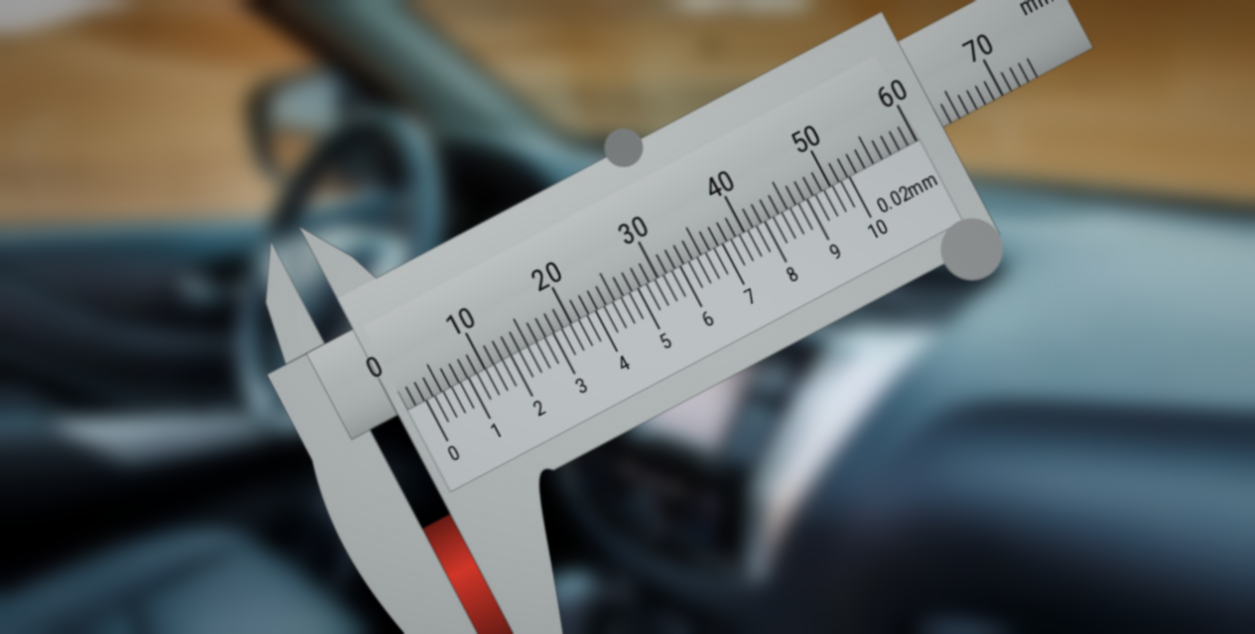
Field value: 3.2 mm
